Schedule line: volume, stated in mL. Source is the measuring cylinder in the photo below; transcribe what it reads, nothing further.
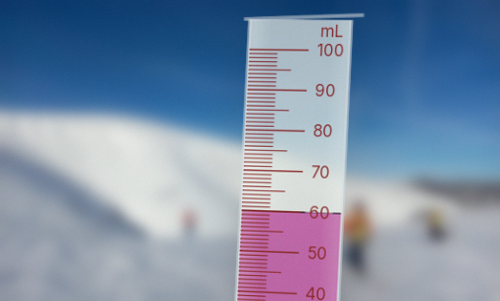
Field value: 60 mL
